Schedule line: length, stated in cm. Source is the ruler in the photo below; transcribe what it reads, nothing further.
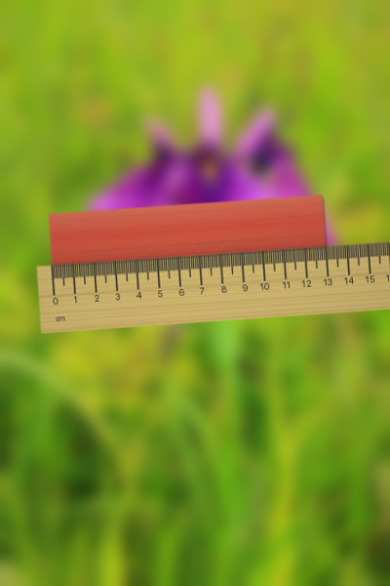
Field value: 13 cm
